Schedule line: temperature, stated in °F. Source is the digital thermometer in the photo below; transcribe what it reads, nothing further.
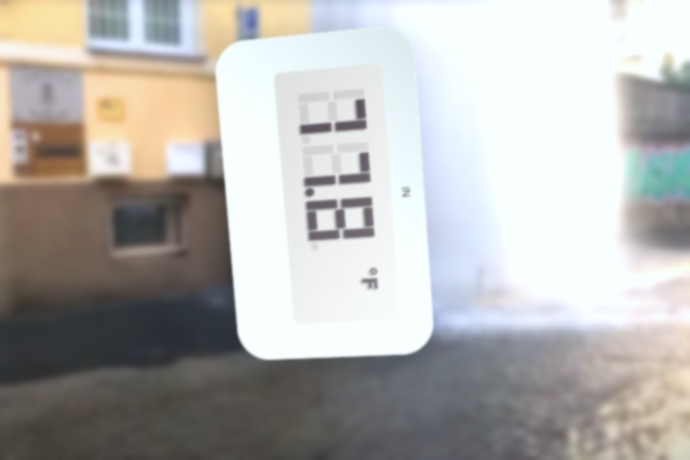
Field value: 77.8 °F
